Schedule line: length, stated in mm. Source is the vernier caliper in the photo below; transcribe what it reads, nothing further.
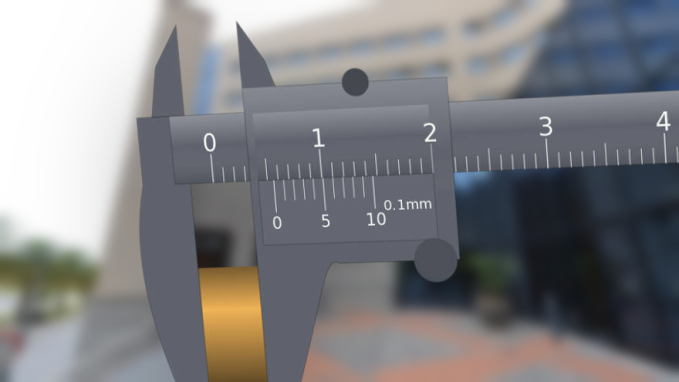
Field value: 5.6 mm
